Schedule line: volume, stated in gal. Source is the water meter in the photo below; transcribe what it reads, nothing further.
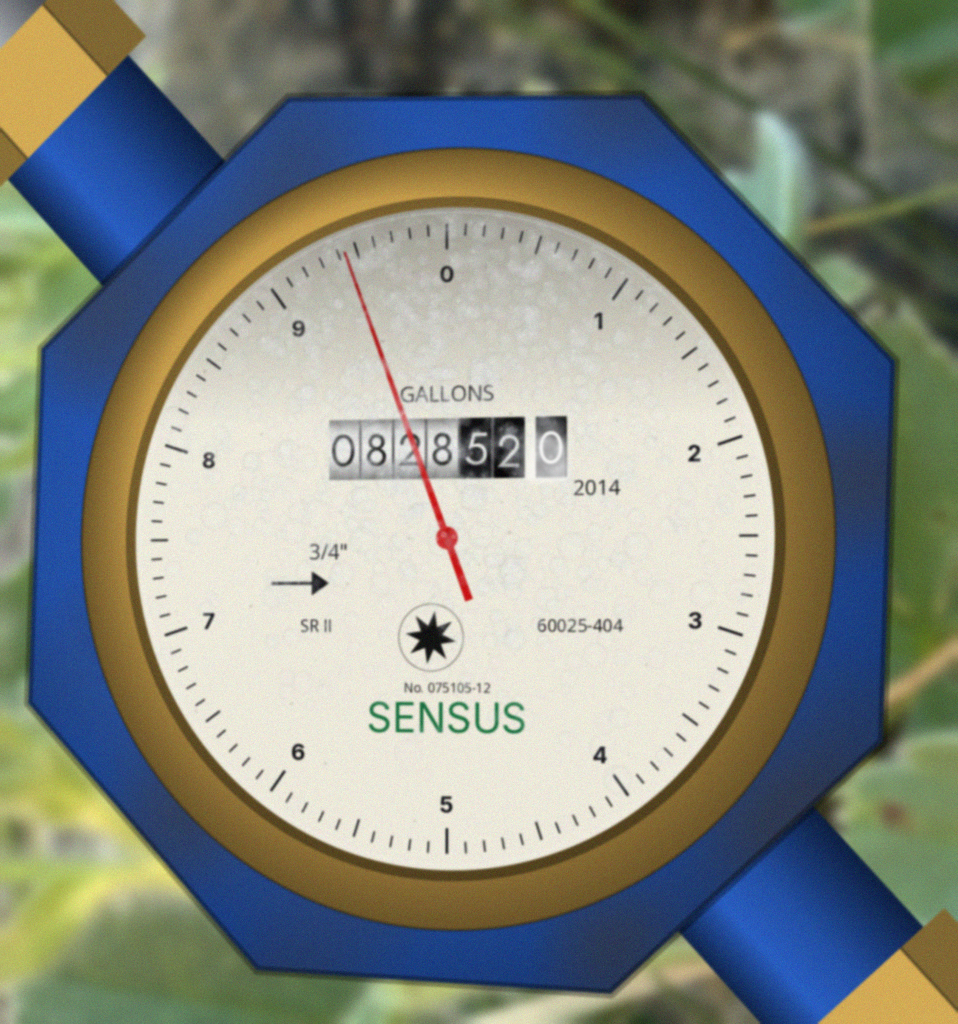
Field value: 828519.4 gal
